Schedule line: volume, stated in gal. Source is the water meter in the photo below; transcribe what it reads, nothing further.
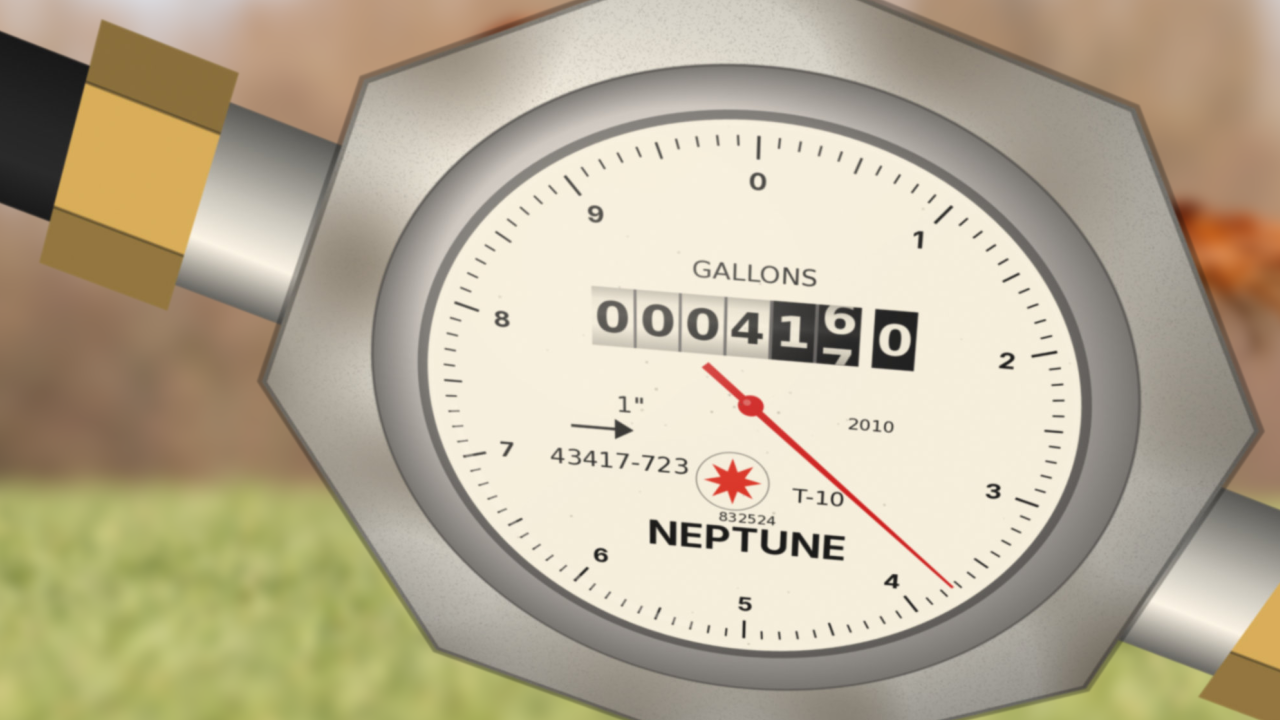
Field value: 4163.7 gal
